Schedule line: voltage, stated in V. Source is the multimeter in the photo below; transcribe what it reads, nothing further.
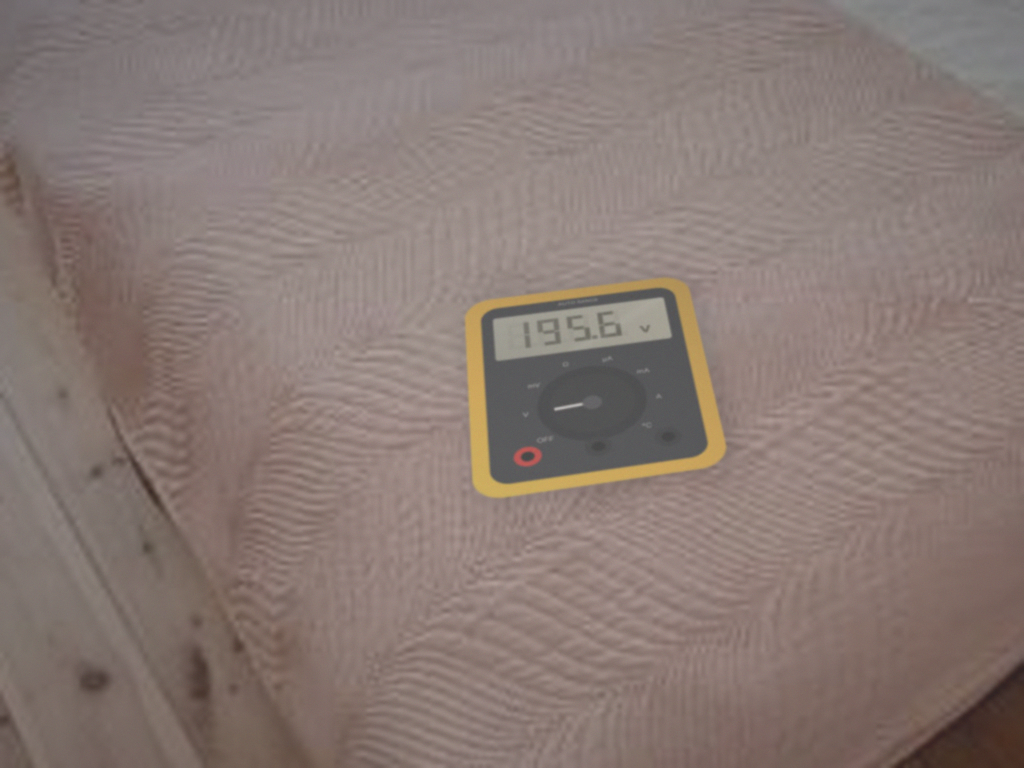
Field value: 195.6 V
